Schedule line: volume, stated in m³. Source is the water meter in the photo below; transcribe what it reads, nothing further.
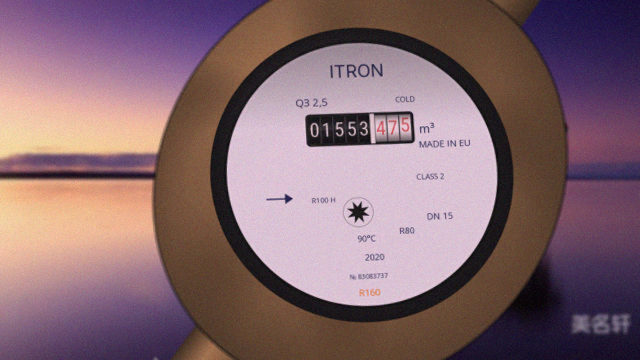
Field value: 1553.475 m³
